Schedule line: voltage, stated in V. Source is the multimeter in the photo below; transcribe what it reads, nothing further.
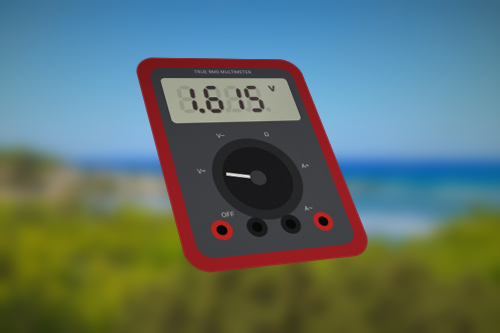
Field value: 1.615 V
